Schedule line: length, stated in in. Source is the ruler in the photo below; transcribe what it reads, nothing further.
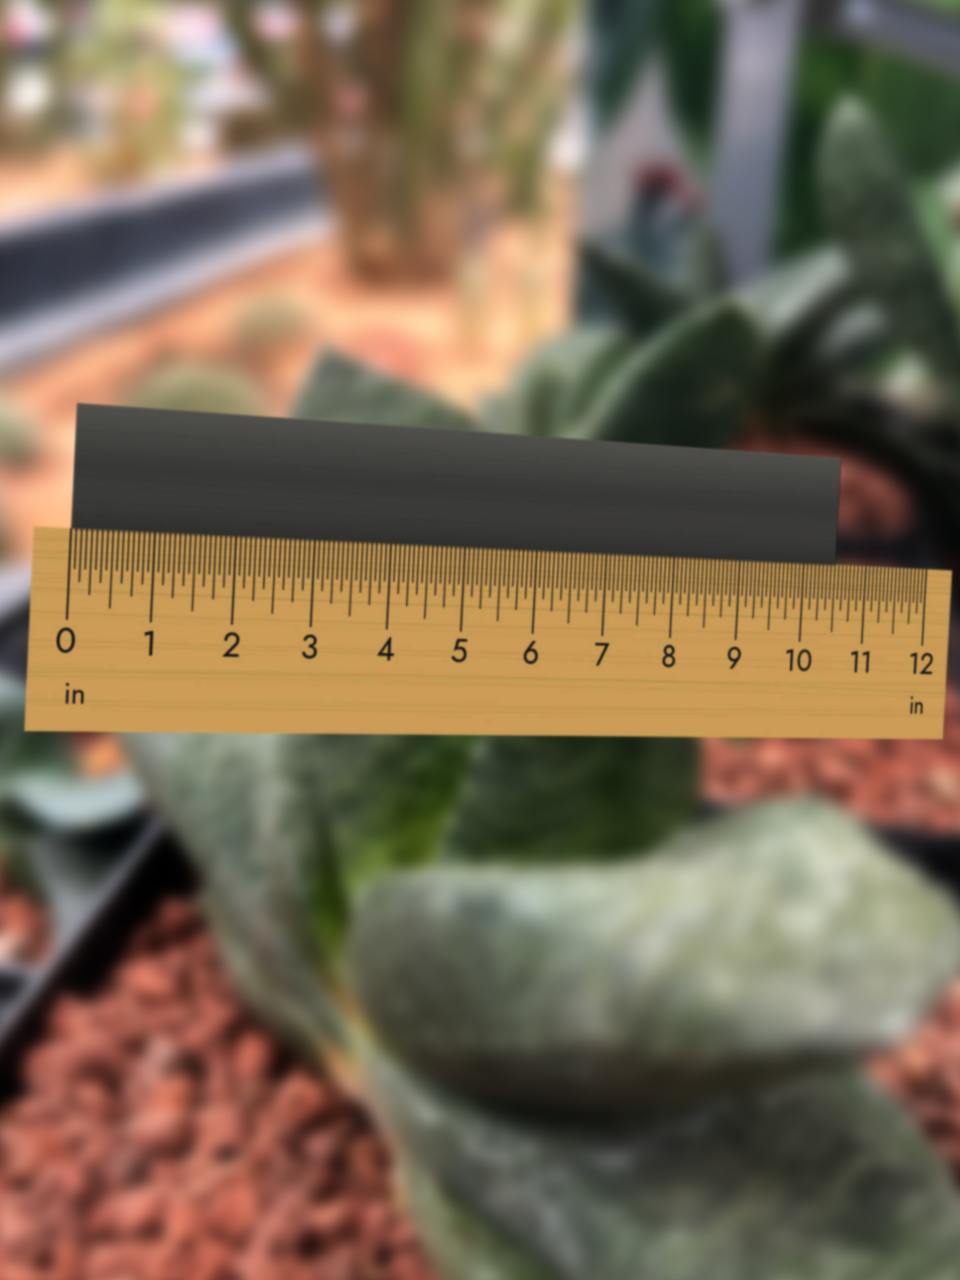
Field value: 10.5 in
